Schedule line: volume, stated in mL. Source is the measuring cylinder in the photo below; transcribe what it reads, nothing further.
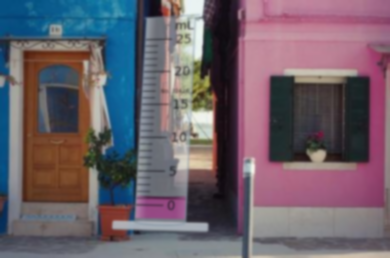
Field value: 1 mL
